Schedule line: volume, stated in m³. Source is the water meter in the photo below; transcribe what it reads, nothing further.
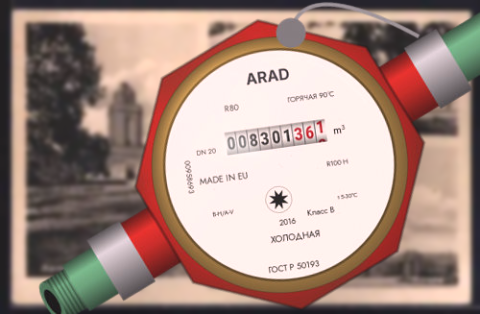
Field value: 8301.361 m³
